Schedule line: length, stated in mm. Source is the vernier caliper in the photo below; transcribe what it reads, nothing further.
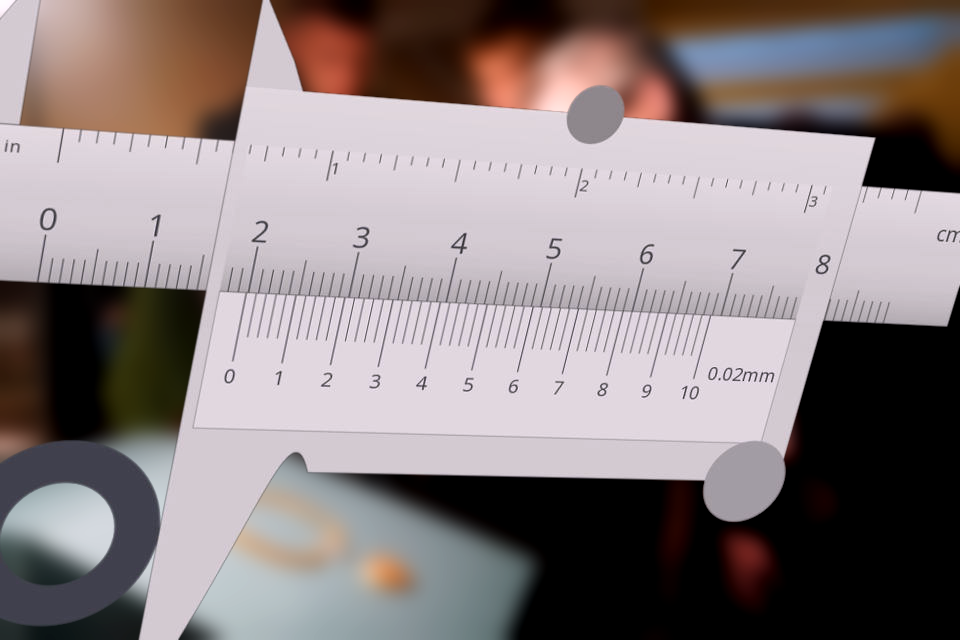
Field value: 19.8 mm
